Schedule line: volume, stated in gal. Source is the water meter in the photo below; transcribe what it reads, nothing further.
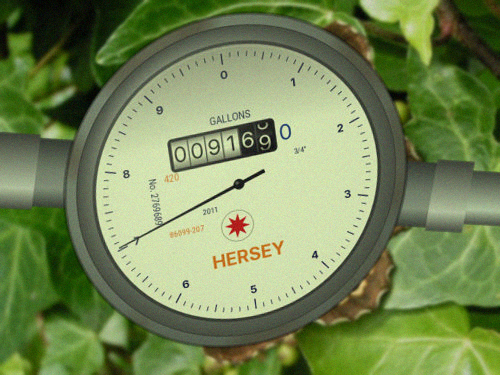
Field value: 91687.0 gal
